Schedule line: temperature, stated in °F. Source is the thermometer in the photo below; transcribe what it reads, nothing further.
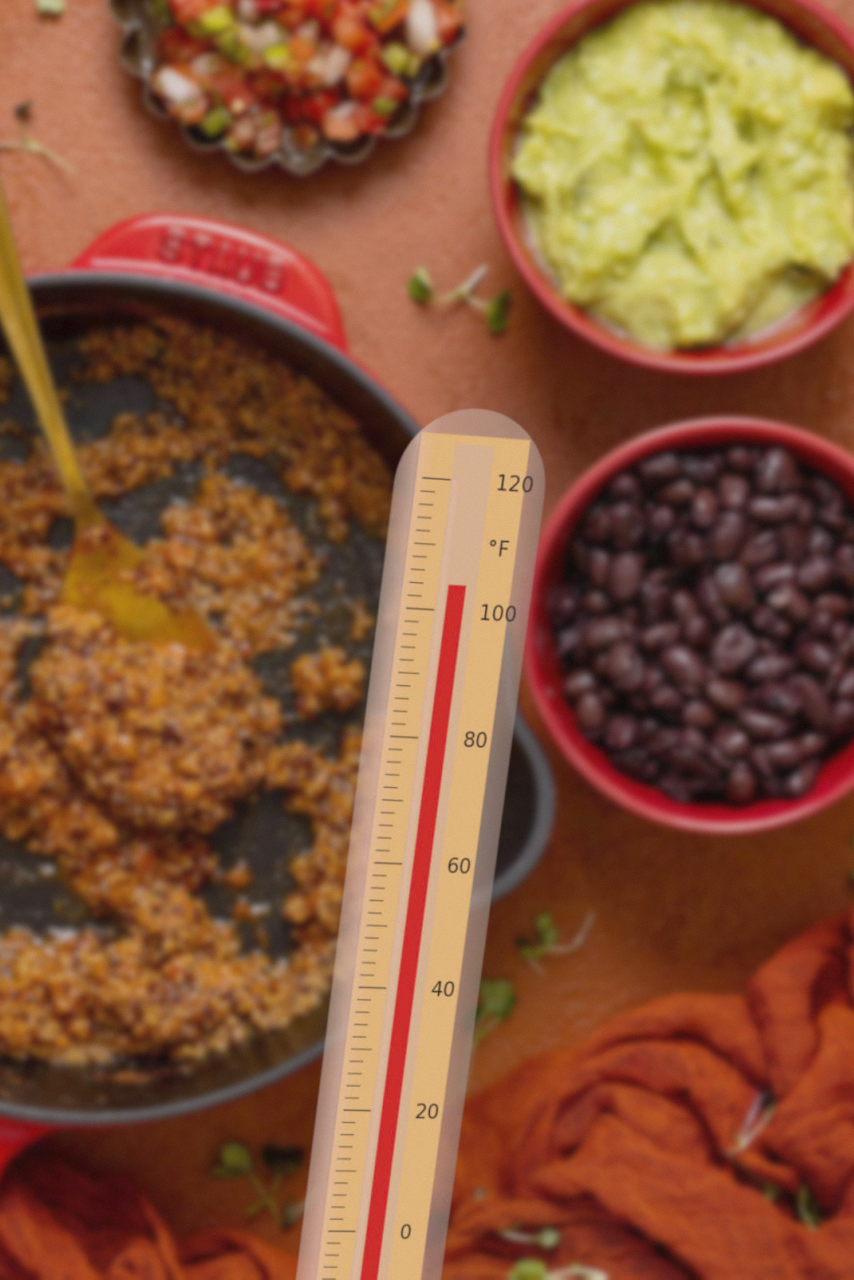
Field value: 104 °F
